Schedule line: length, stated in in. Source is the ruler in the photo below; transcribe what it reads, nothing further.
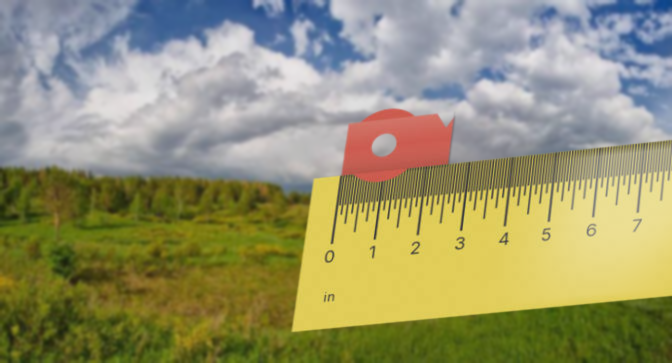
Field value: 2.5 in
